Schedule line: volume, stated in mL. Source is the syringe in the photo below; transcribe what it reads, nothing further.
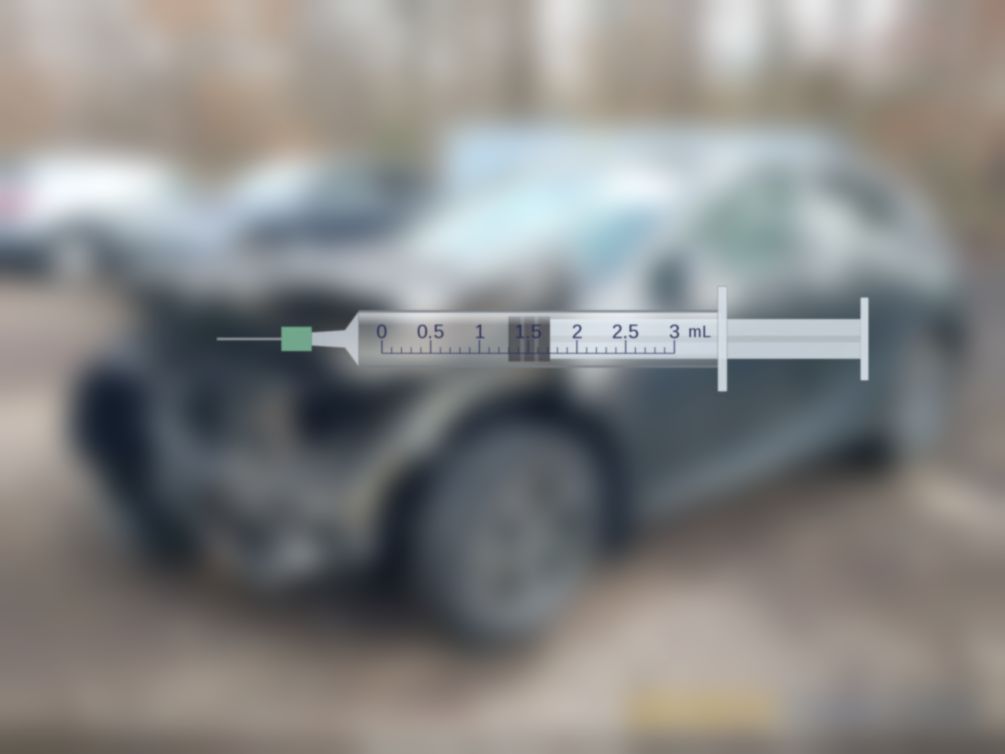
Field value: 1.3 mL
